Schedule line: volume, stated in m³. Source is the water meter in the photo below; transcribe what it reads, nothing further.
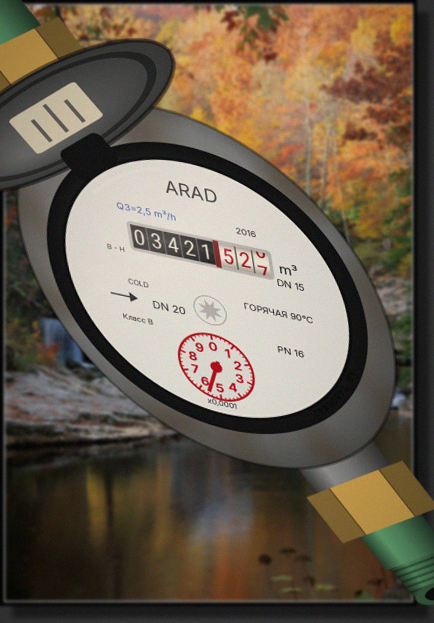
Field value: 3421.5265 m³
